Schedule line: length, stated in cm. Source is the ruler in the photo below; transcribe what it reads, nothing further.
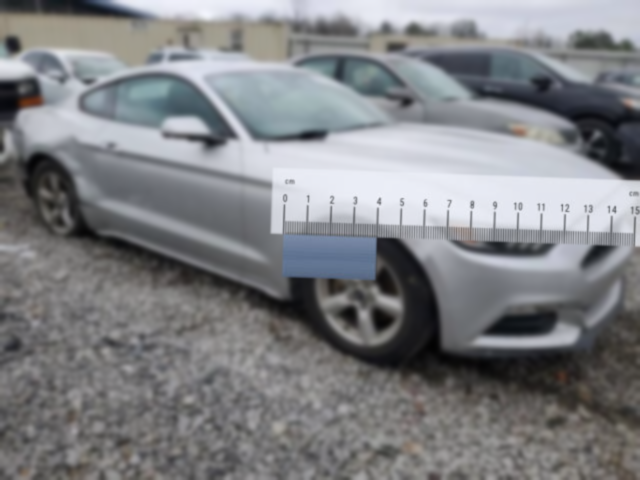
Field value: 4 cm
